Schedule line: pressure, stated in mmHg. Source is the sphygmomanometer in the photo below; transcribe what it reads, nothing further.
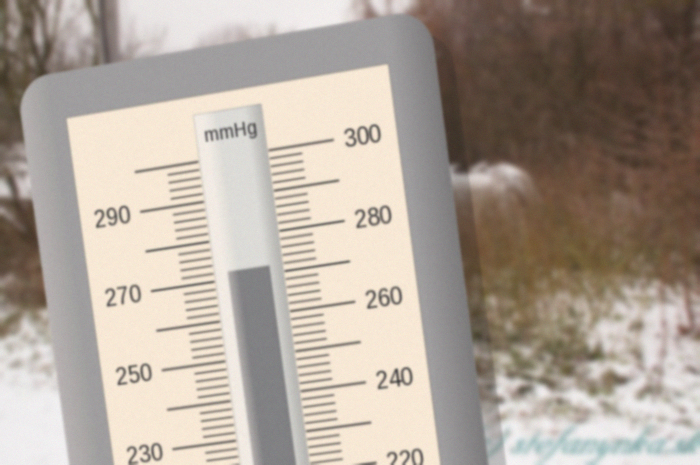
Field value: 272 mmHg
